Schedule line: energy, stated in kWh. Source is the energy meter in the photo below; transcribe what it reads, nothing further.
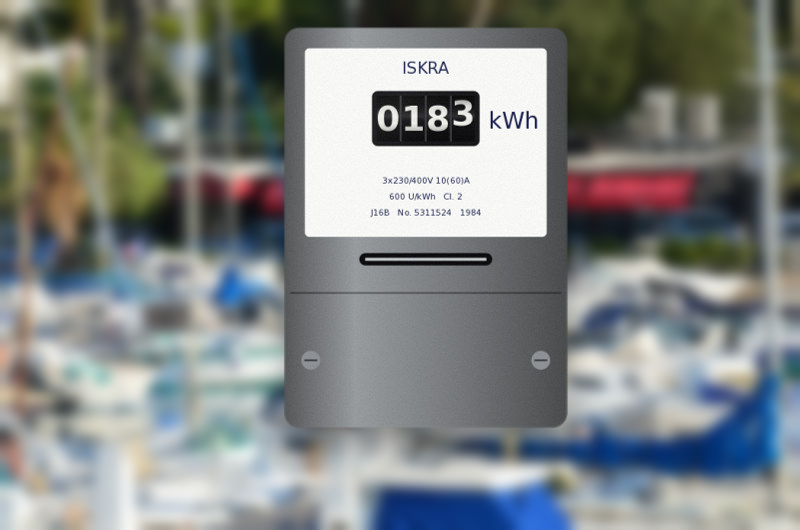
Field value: 183 kWh
